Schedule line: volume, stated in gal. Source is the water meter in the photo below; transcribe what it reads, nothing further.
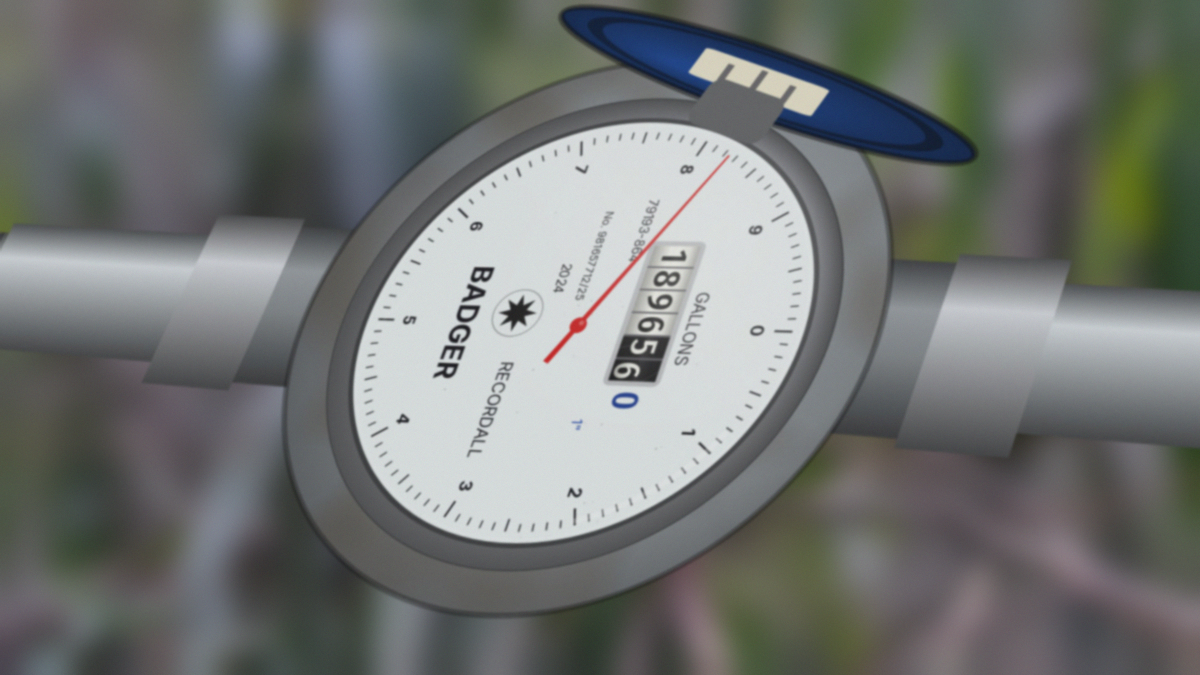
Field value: 1896558.2 gal
